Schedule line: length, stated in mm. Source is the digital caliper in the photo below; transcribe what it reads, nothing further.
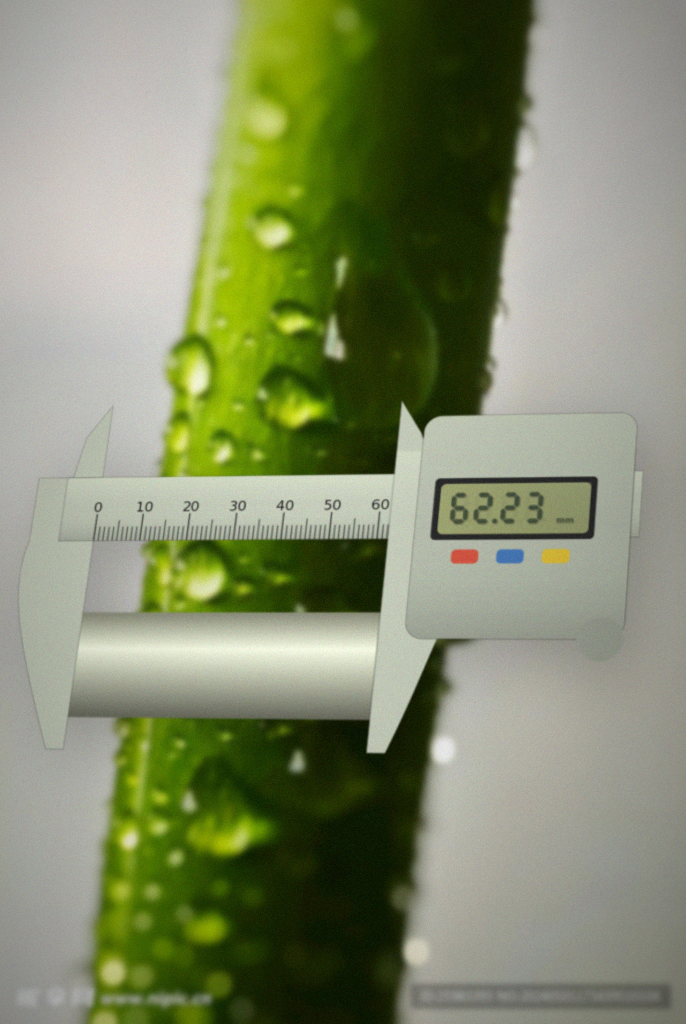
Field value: 62.23 mm
